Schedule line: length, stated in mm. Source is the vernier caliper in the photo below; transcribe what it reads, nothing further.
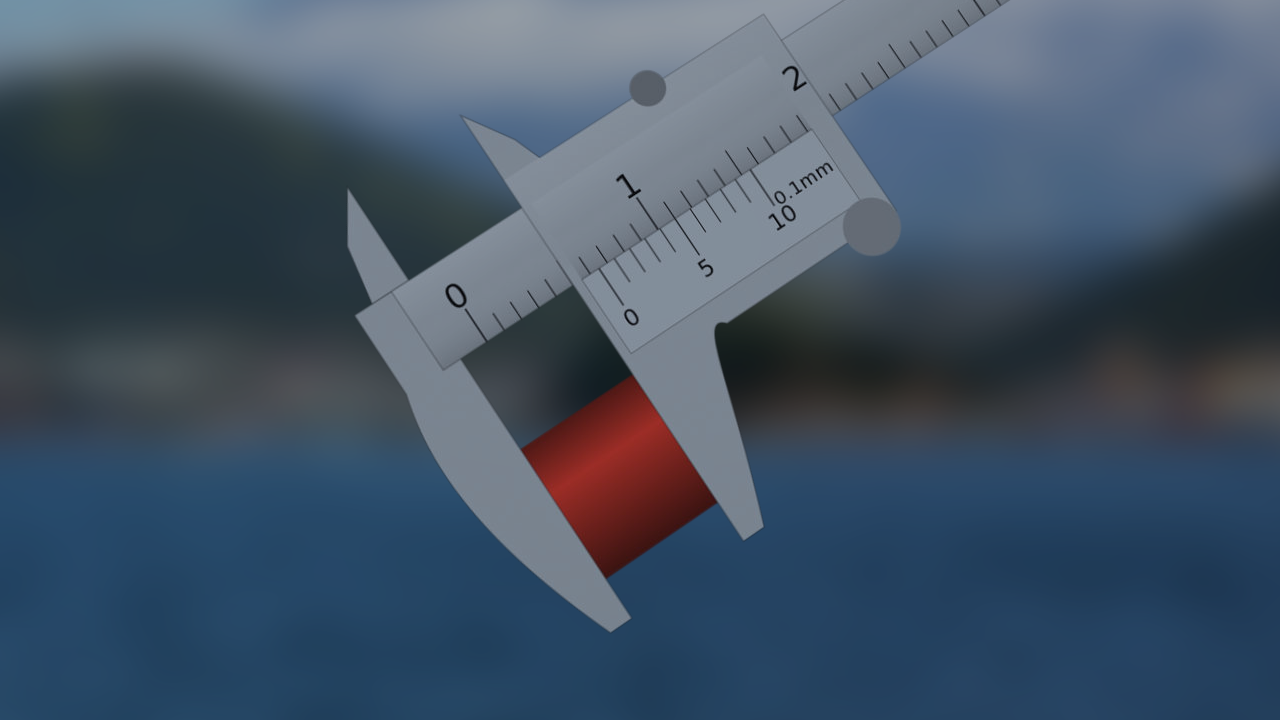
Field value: 6.5 mm
